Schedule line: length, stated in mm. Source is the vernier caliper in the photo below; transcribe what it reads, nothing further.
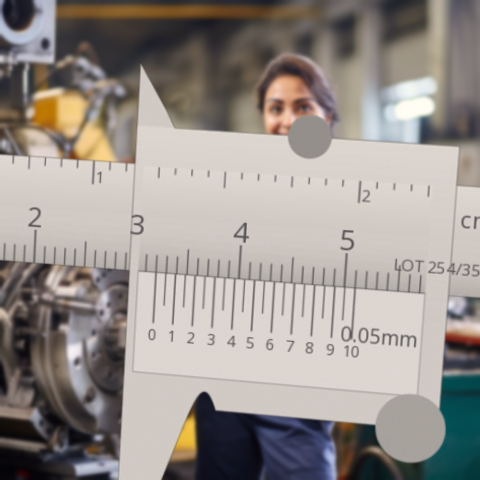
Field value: 32.0 mm
